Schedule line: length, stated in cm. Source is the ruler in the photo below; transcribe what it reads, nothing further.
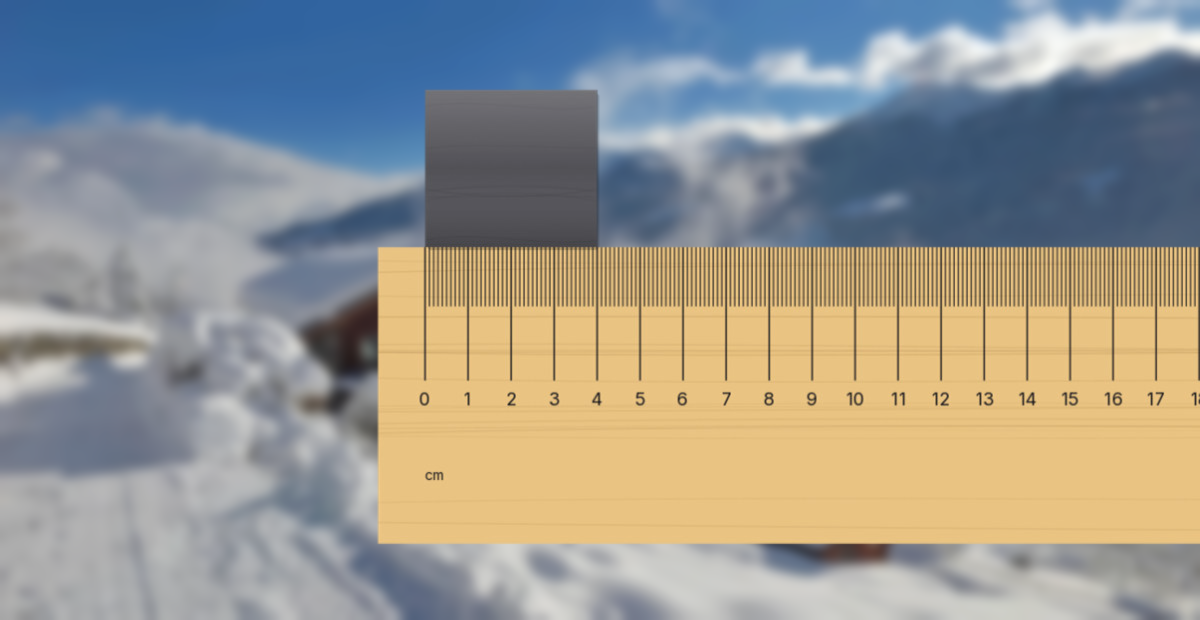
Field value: 4 cm
